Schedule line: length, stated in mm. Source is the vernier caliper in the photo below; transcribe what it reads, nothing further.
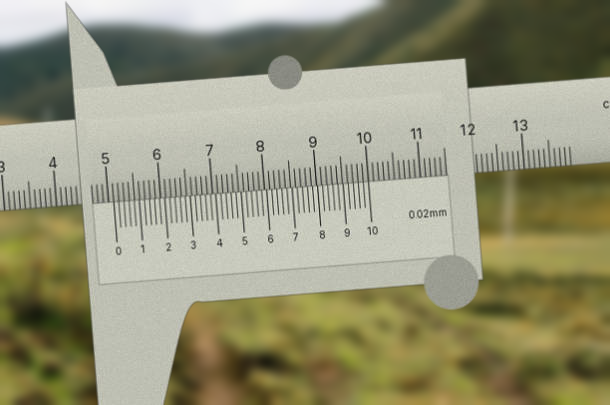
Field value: 51.0 mm
